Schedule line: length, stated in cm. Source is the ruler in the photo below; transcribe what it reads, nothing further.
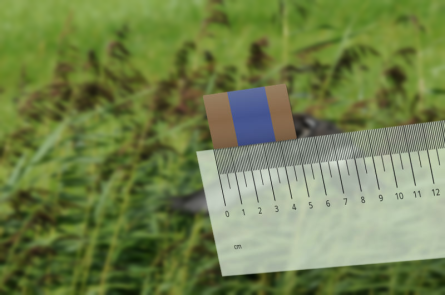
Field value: 5 cm
